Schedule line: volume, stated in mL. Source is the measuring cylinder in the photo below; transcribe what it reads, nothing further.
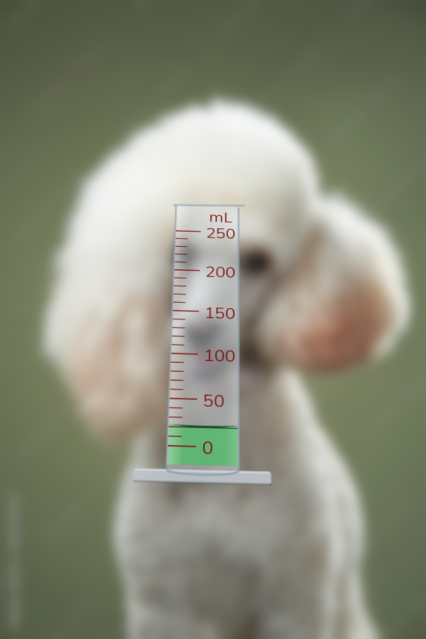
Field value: 20 mL
